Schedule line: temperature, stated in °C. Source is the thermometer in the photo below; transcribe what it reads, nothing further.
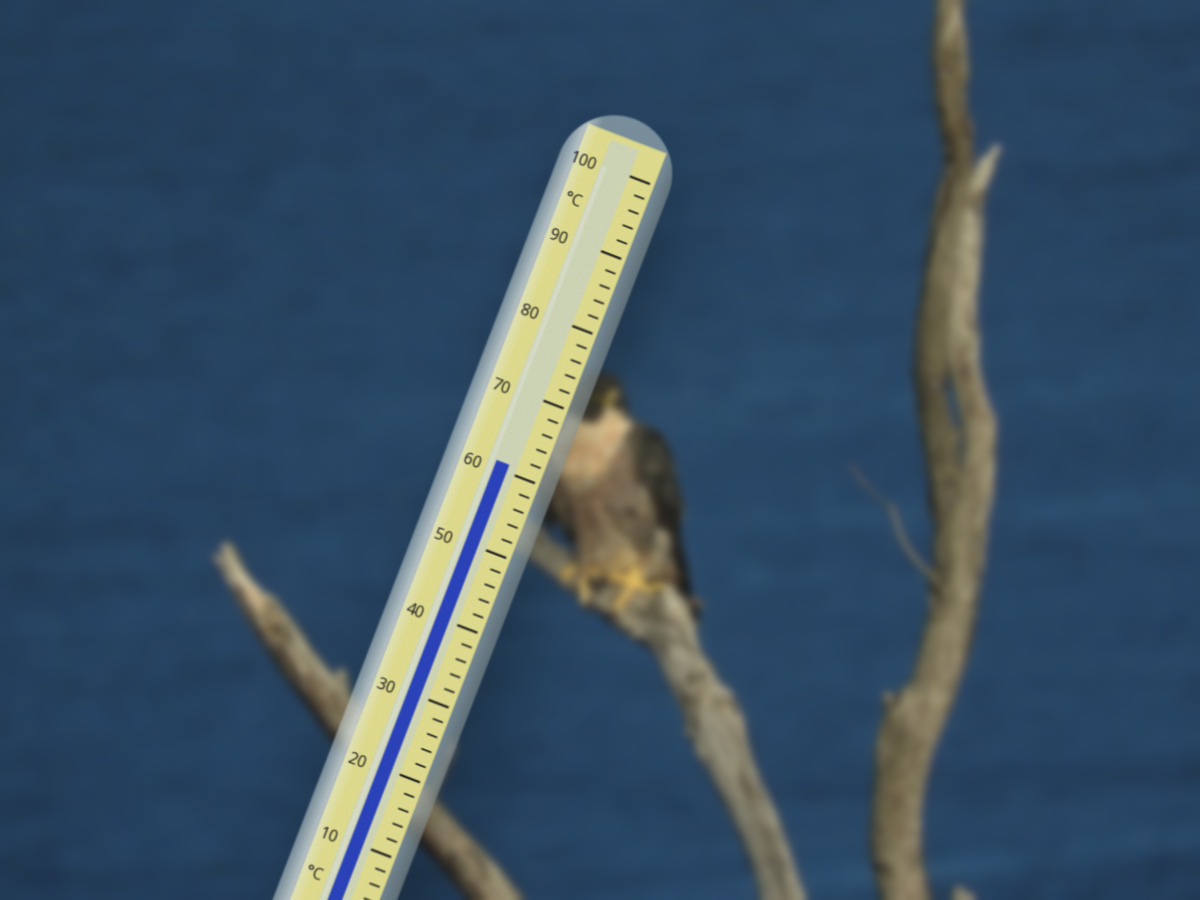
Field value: 61 °C
